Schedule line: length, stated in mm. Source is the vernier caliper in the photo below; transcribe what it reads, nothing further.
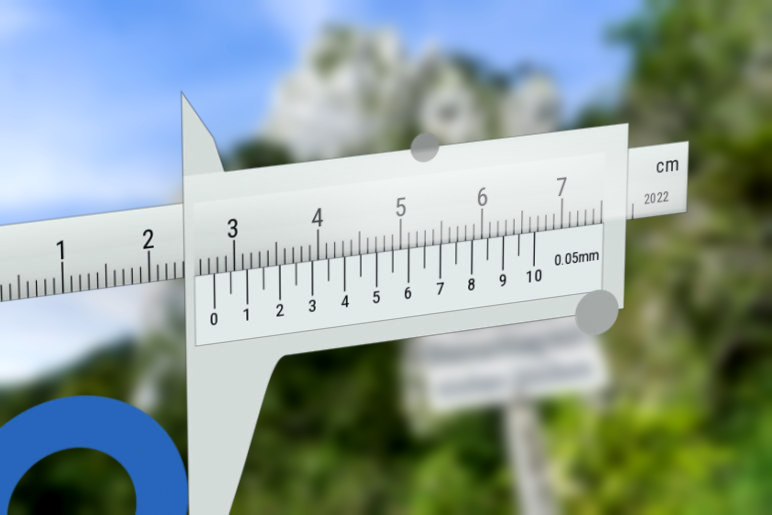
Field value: 27.6 mm
